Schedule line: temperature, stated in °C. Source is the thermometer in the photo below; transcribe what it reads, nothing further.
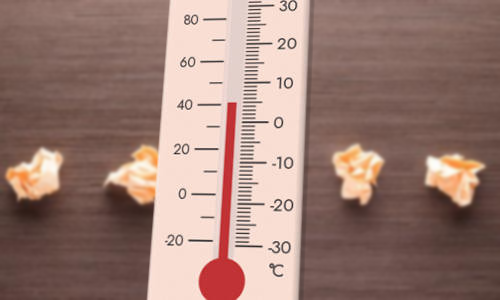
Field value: 5 °C
